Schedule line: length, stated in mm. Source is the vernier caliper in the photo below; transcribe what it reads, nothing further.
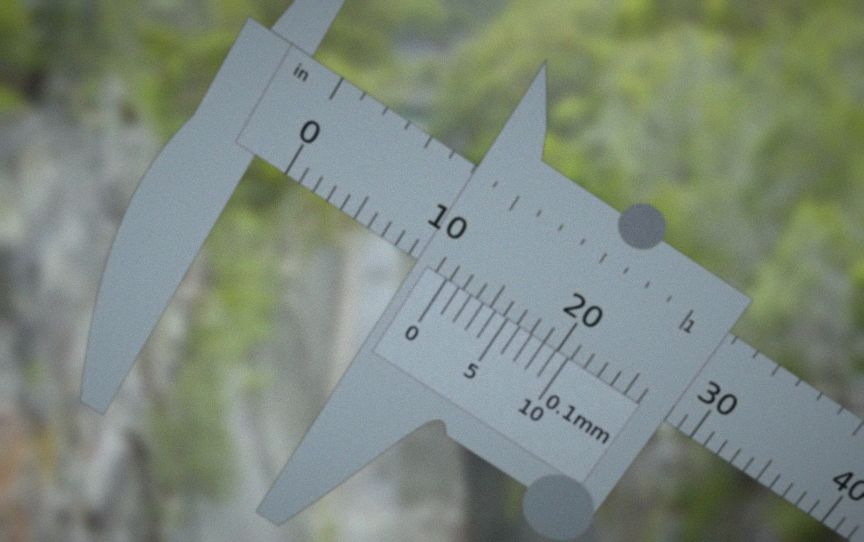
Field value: 11.8 mm
